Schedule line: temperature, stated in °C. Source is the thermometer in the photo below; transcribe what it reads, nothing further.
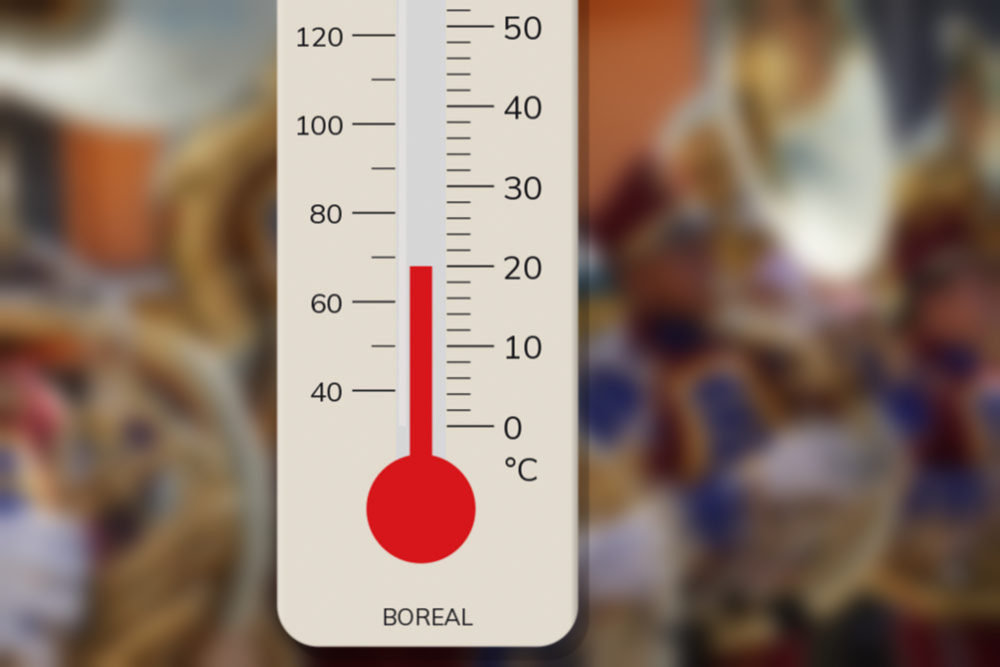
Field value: 20 °C
